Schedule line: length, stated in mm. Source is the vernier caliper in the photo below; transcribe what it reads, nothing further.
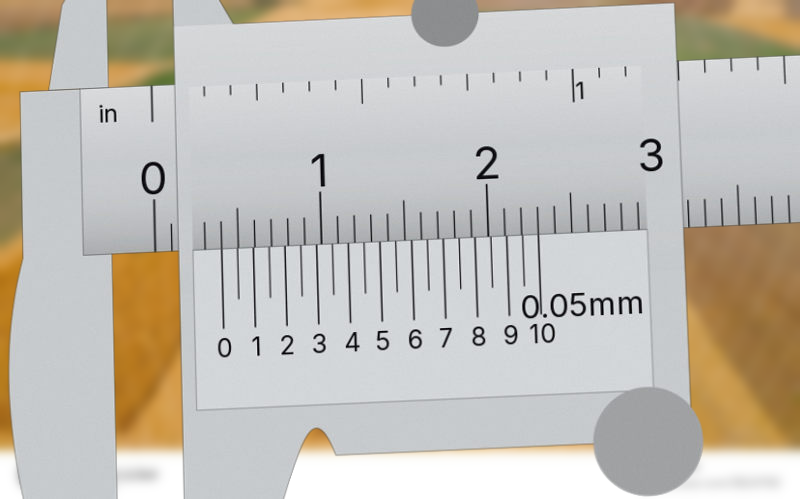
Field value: 4.0 mm
